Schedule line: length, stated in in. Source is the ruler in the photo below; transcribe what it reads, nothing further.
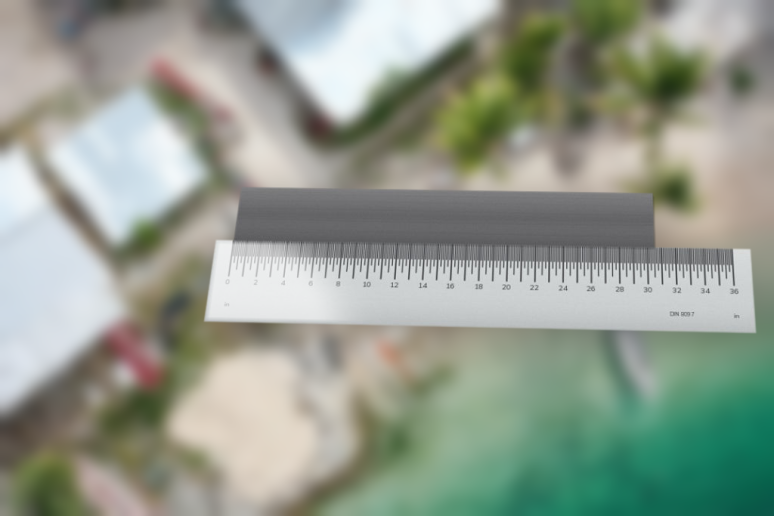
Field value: 30.5 in
